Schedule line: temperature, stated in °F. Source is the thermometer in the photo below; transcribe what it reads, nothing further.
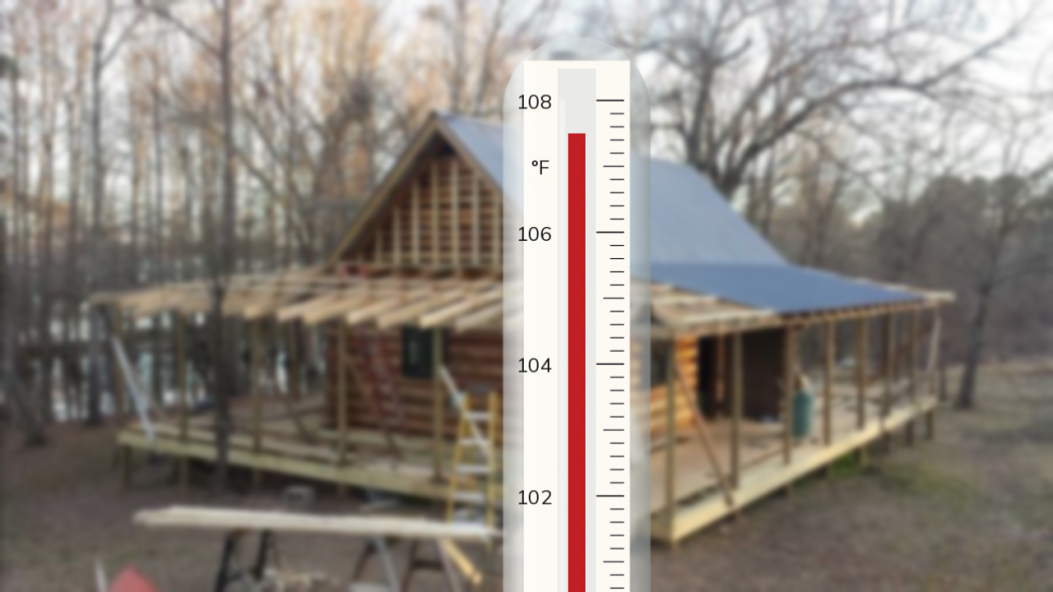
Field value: 107.5 °F
